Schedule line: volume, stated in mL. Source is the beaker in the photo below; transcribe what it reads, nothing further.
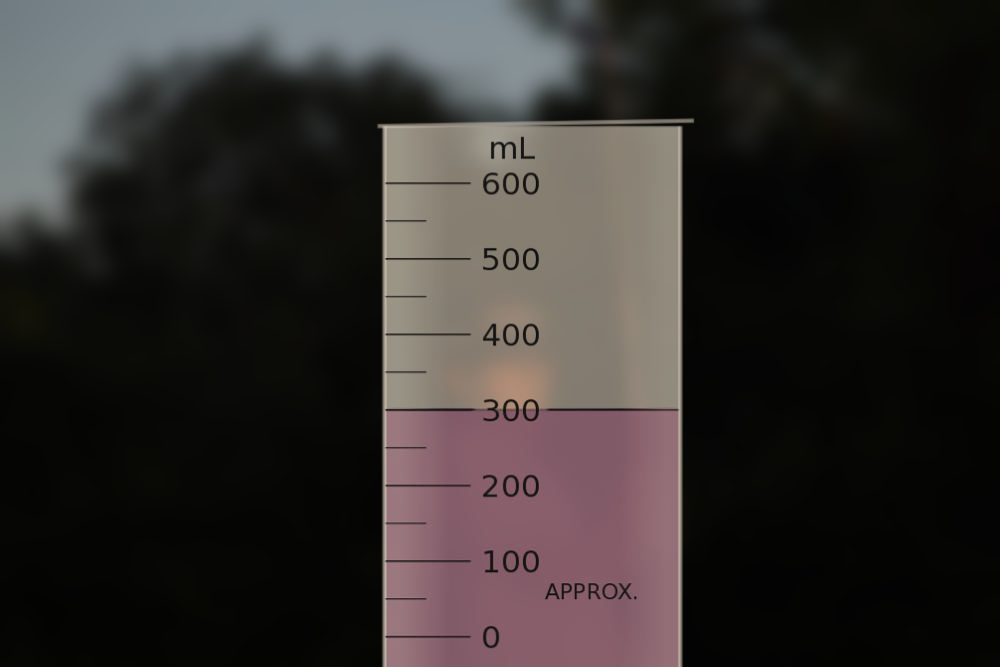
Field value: 300 mL
